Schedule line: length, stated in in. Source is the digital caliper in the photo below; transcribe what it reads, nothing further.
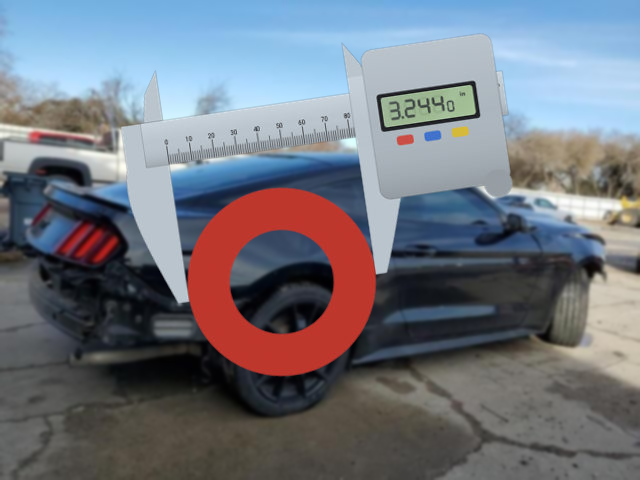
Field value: 3.2440 in
